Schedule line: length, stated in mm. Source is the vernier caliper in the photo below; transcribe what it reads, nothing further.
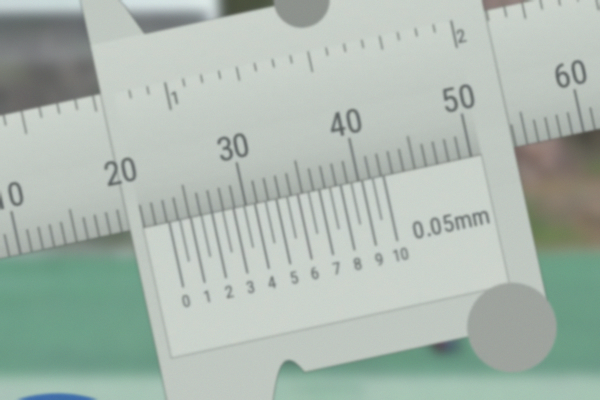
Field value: 23.2 mm
